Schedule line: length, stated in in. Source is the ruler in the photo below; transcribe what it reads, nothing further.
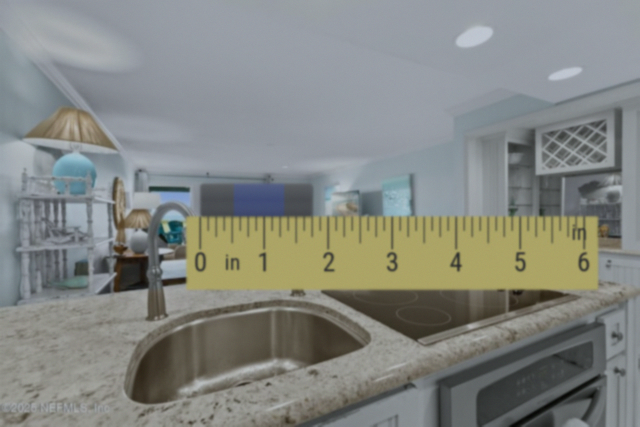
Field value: 1.75 in
